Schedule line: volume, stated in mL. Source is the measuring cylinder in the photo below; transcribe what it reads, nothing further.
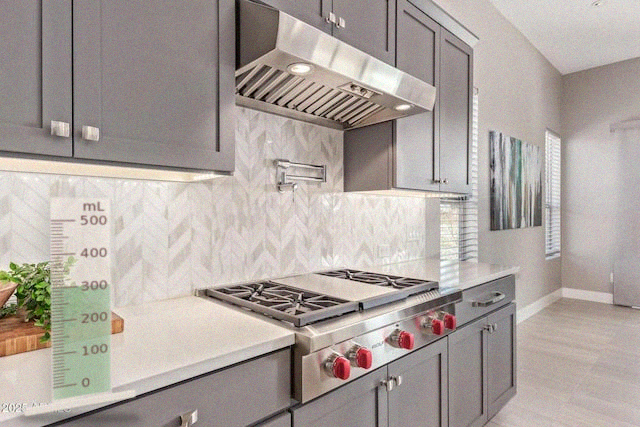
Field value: 300 mL
